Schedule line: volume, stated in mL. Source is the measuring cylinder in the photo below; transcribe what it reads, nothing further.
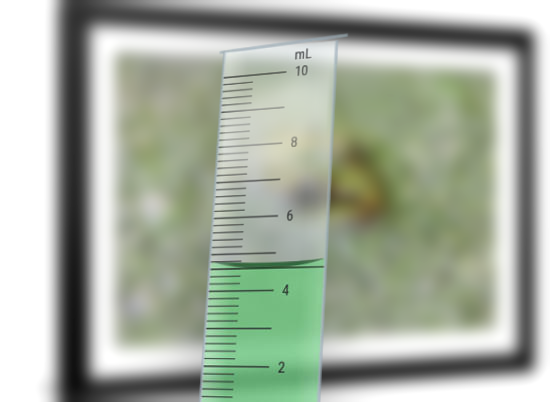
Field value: 4.6 mL
